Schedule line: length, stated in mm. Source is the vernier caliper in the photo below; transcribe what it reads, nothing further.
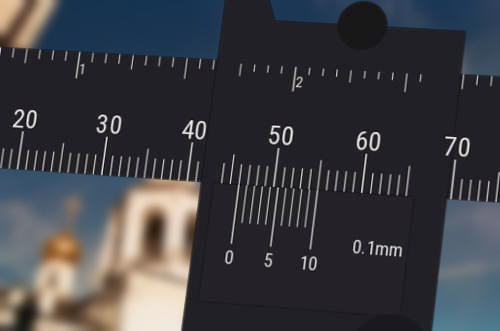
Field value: 46.0 mm
